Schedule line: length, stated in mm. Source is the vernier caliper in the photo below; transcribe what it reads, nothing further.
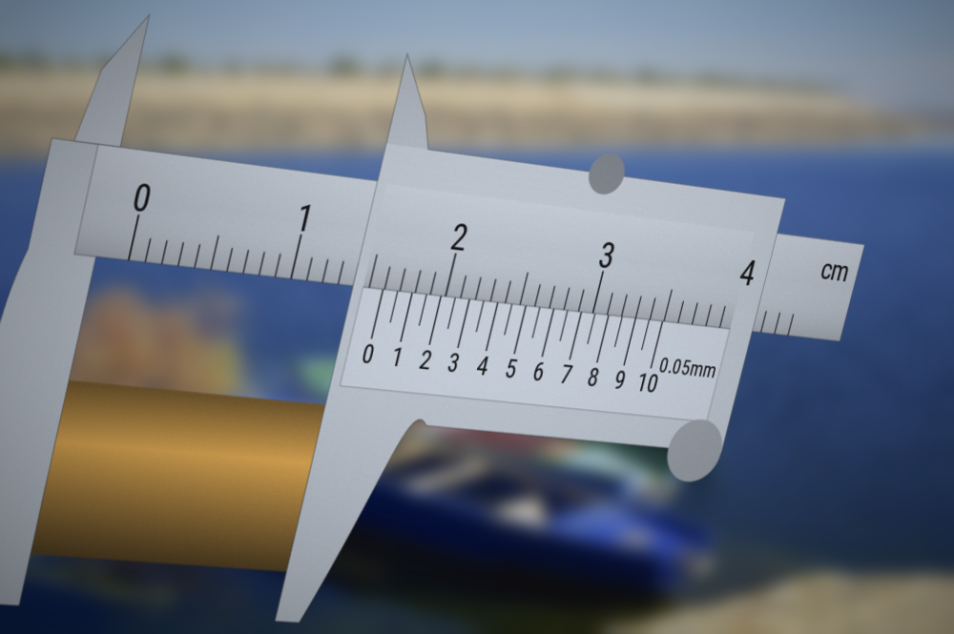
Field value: 15.9 mm
